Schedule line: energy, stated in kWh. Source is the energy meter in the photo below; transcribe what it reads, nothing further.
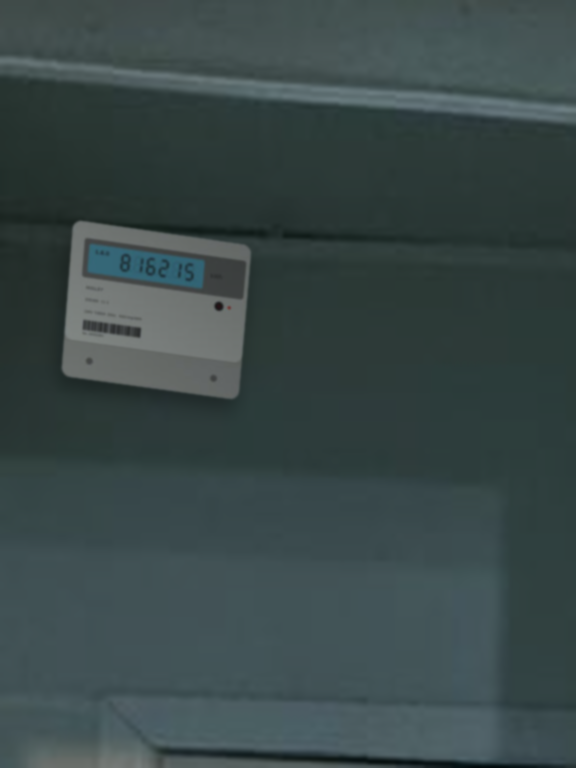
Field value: 816215 kWh
